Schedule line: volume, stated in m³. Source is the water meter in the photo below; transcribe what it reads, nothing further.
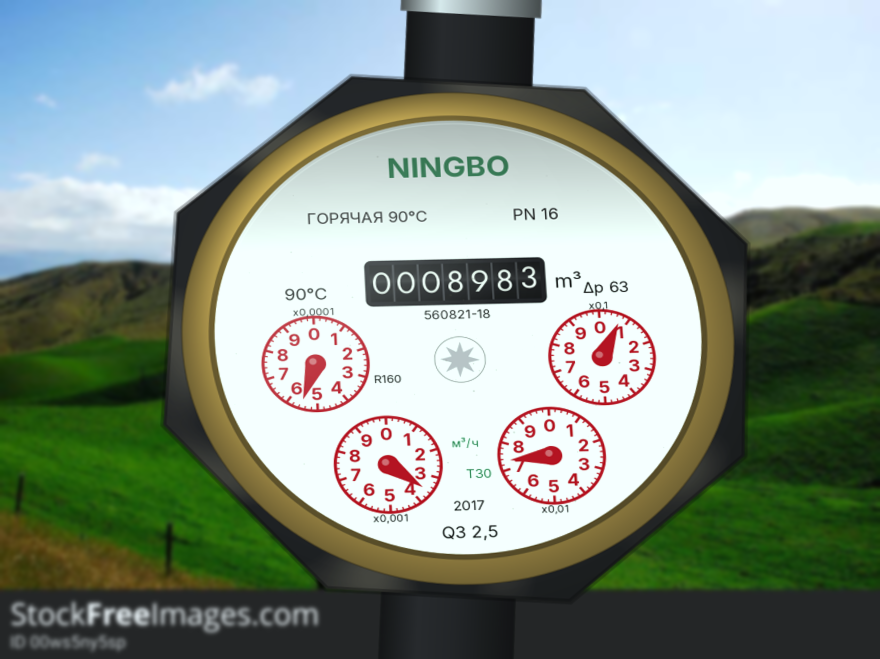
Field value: 8983.0735 m³
